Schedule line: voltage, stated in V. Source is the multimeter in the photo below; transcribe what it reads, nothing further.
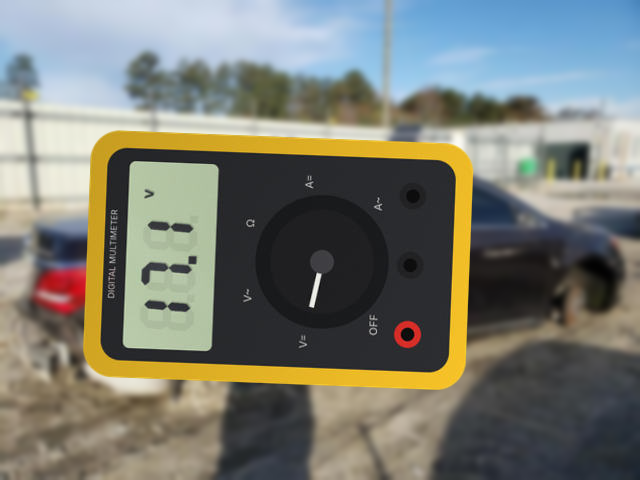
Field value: 17.1 V
